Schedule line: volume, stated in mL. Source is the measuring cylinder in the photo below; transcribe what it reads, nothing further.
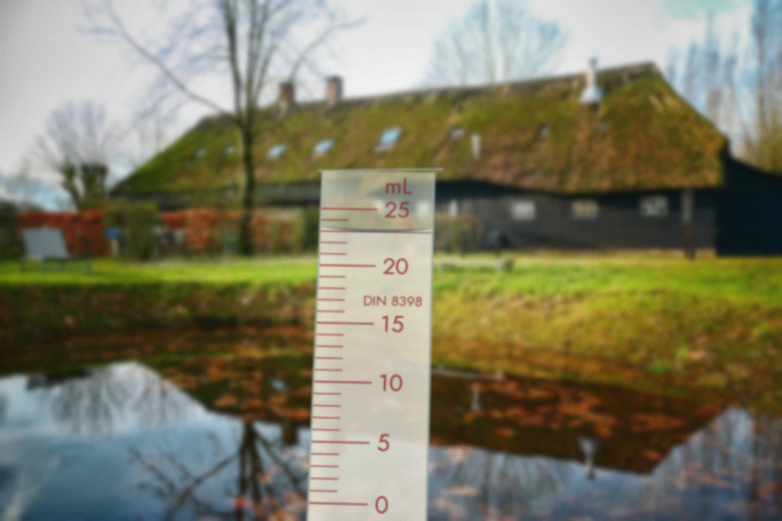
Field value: 23 mL
